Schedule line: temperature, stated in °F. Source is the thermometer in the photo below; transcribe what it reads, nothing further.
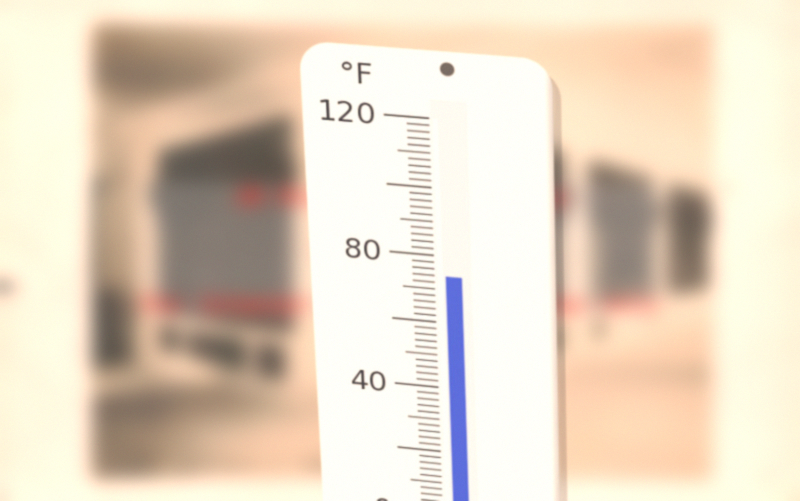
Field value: 74 °F
